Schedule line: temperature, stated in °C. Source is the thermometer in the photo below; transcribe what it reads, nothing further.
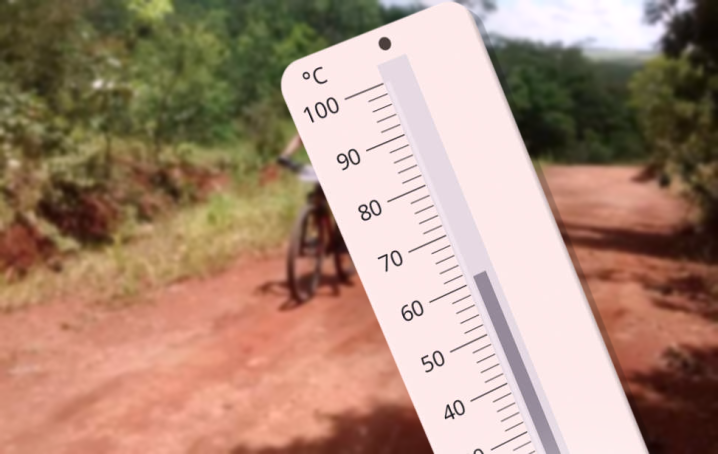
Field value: 61 °C
